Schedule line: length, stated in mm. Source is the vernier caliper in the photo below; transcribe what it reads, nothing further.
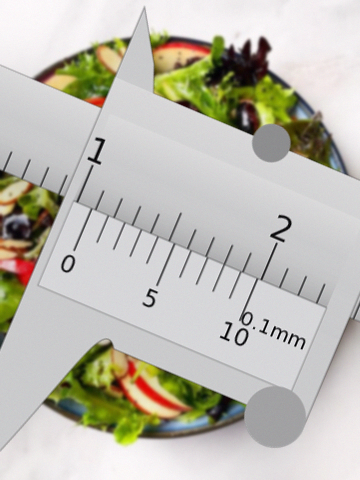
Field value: 10.8 mm
